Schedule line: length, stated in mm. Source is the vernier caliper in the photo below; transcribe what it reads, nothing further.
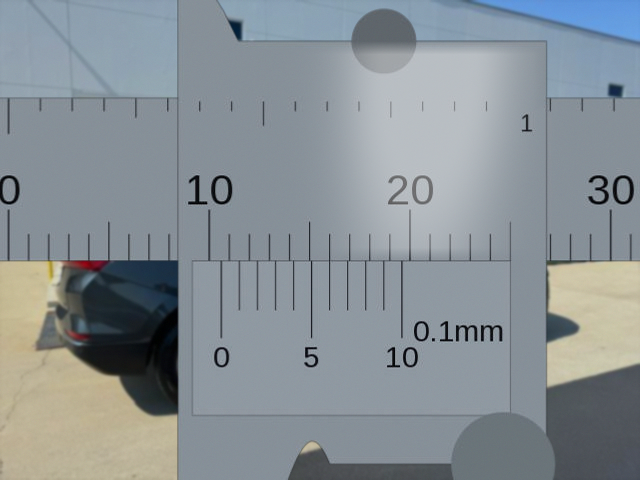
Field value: 10.6 mm
